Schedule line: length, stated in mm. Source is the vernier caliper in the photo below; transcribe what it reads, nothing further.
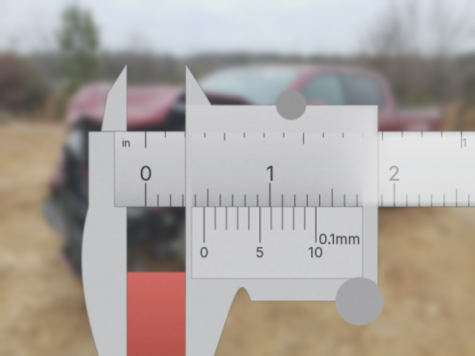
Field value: 4.7 mm
